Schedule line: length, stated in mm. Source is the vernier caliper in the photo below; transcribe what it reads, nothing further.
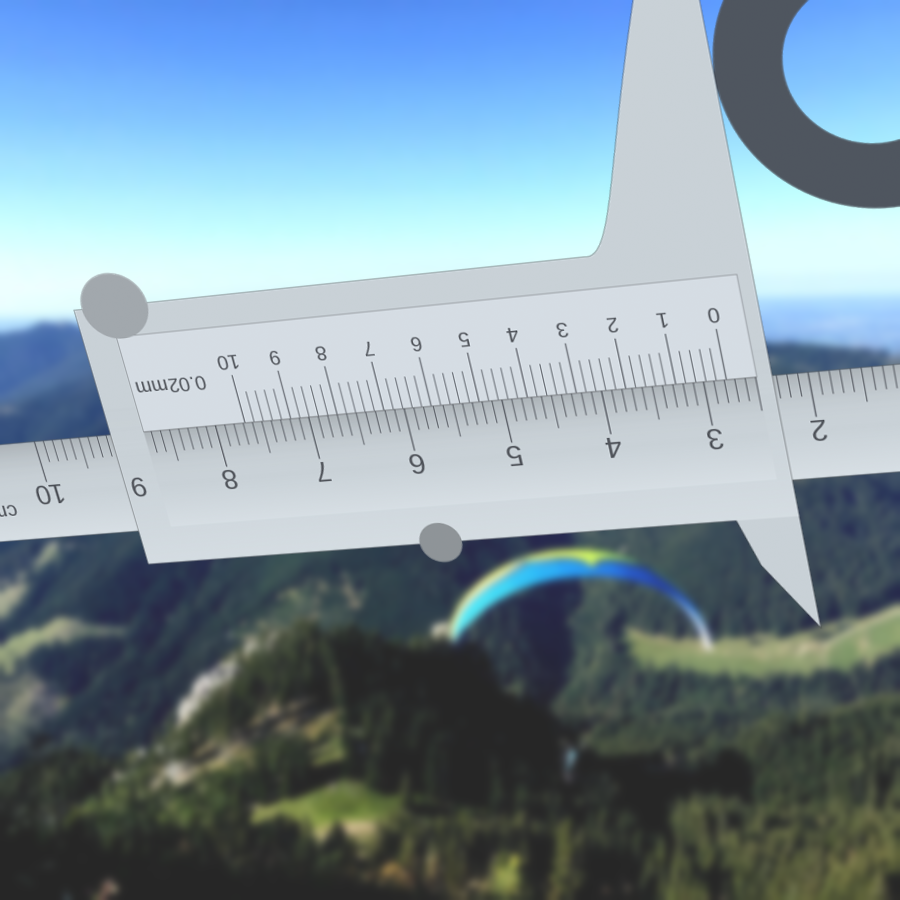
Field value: 27.8 mm
